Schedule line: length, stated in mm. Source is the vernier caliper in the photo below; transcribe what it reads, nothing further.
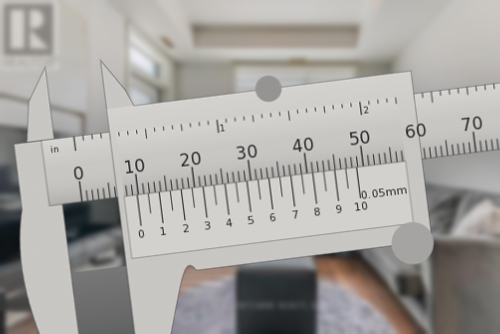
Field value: 9.8 mm
